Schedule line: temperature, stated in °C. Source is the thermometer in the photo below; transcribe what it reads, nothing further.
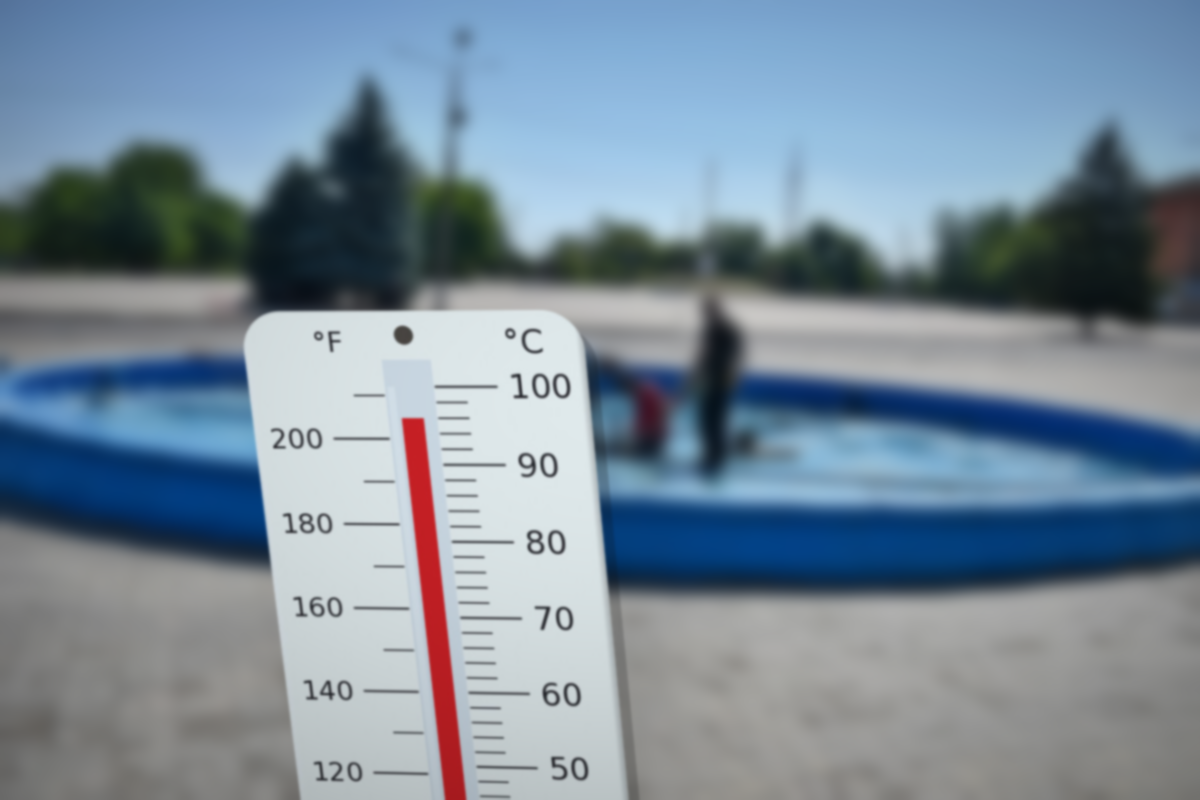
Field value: 96 °C
